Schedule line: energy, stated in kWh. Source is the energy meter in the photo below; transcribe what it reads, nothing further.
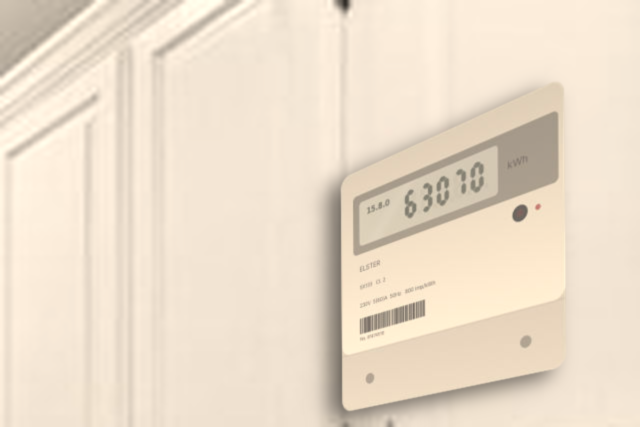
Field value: 63070 kWh
